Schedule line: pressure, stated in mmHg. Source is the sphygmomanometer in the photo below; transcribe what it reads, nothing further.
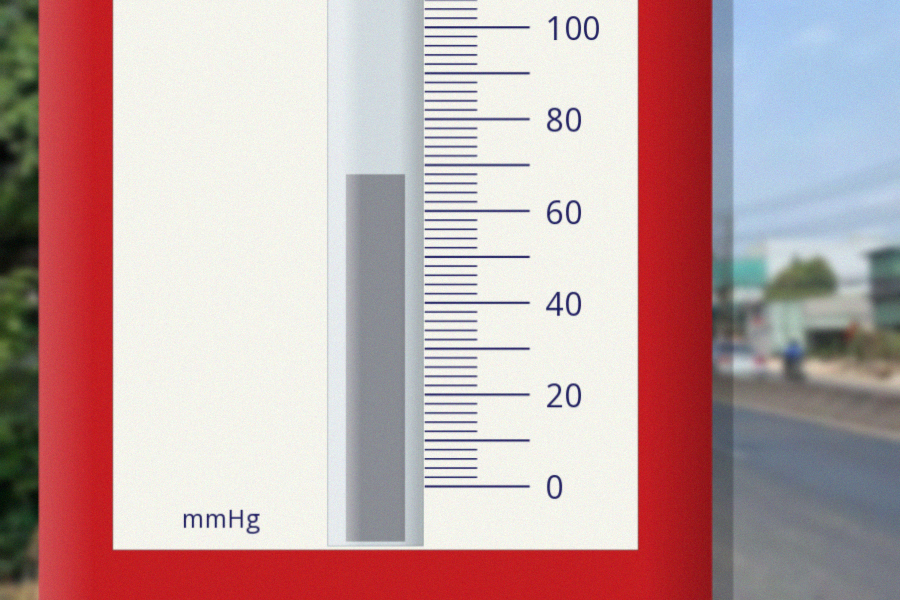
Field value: 68 mmHg
